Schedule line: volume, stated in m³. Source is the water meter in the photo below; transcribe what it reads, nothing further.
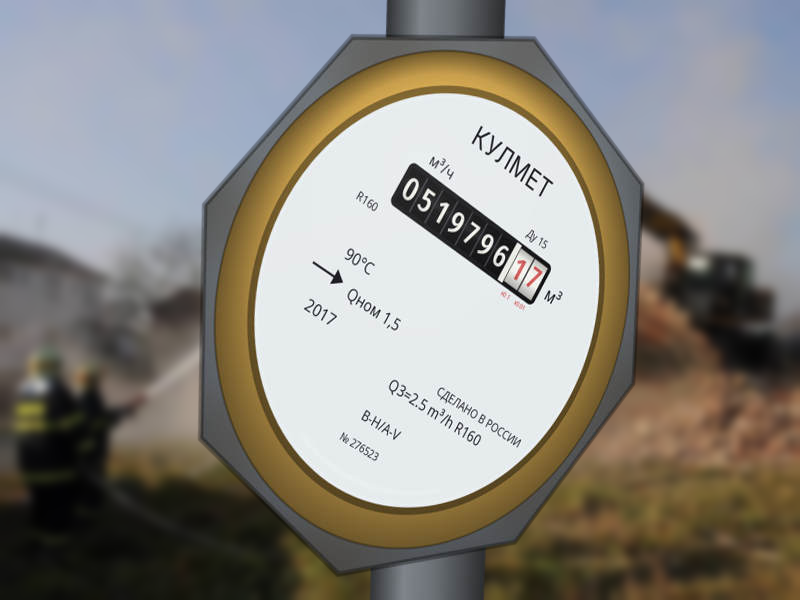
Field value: 519796.17 m³
